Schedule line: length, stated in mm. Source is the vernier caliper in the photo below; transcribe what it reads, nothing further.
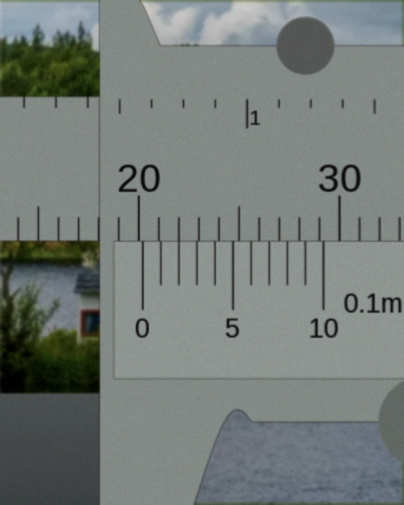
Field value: 20.2 mm
